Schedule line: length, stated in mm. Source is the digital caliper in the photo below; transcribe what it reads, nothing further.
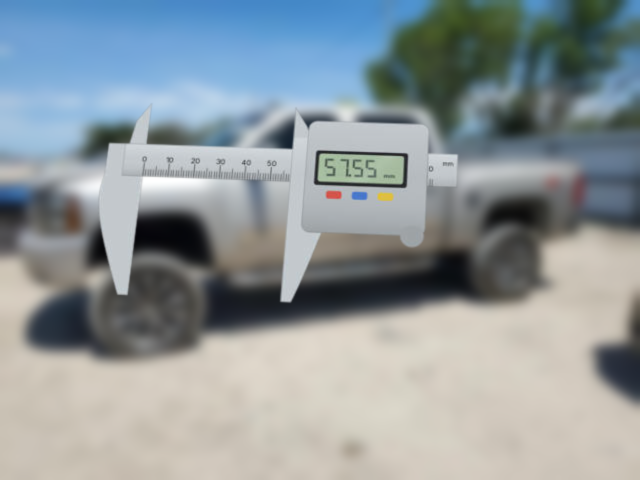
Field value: 57.55 mm
